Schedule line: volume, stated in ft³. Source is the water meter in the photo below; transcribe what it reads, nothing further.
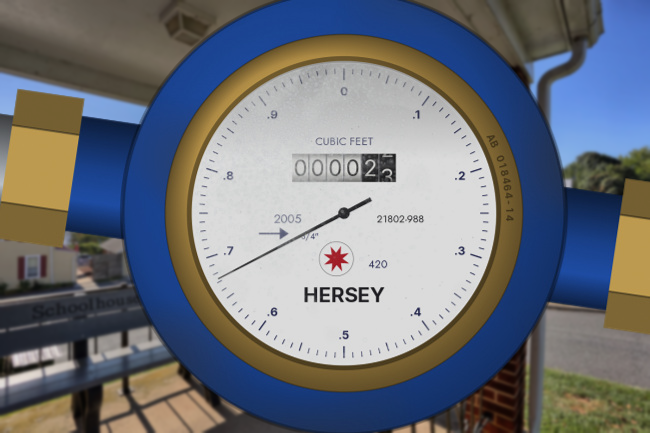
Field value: 22.67 ft³
